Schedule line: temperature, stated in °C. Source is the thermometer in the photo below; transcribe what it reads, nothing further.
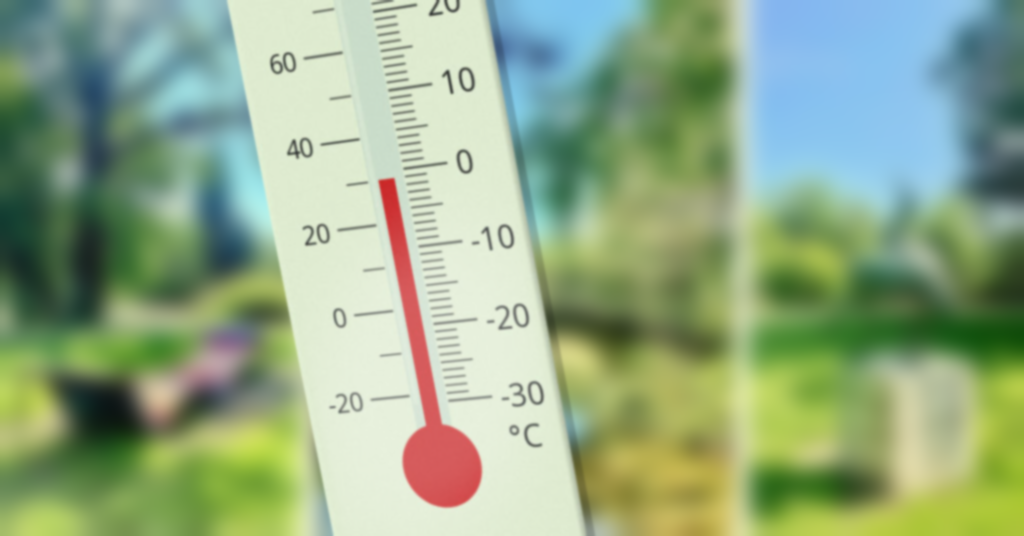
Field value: -1 °C
